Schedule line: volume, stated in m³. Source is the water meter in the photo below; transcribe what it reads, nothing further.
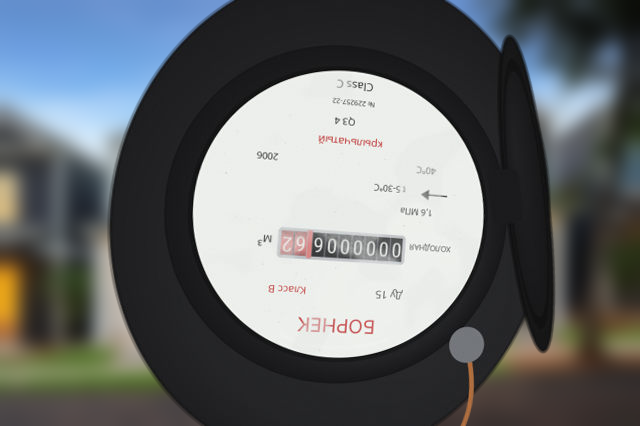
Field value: 6.62 m³
